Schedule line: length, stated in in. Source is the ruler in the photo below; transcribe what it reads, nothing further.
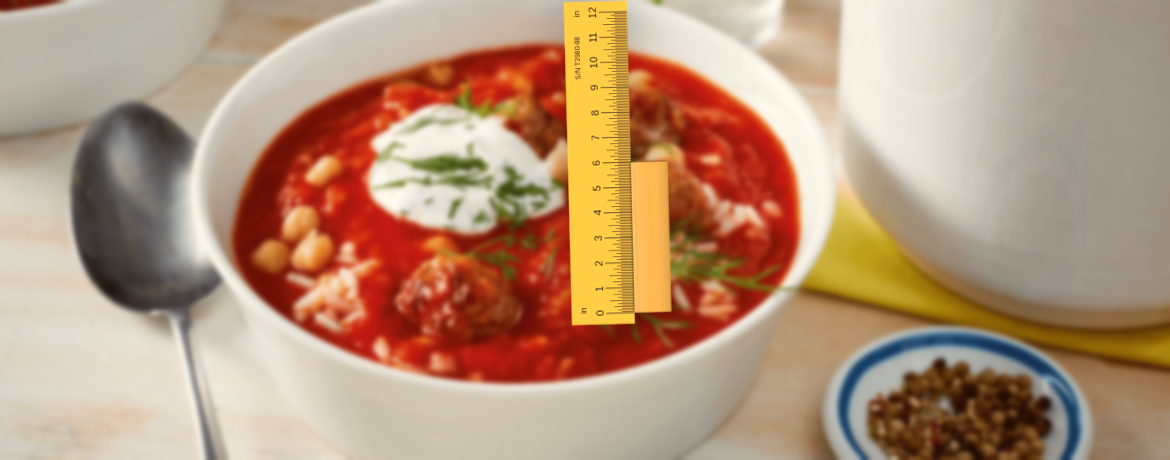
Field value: 6 in
